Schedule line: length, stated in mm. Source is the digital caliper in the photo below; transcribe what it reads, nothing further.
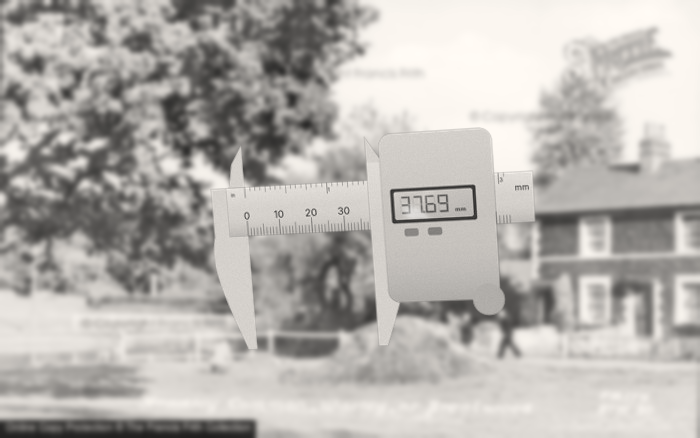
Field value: 37.69 mm
